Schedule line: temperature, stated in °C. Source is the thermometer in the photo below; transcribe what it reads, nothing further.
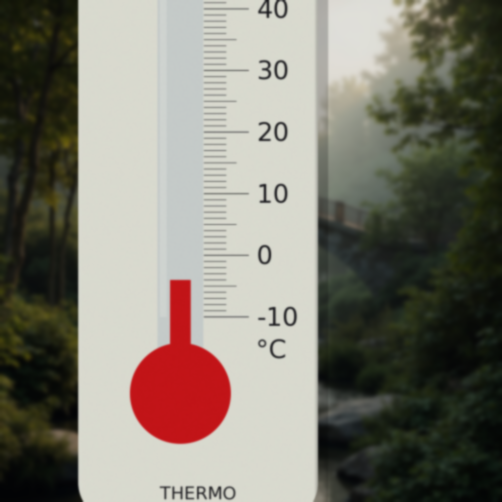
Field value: -4 °C
